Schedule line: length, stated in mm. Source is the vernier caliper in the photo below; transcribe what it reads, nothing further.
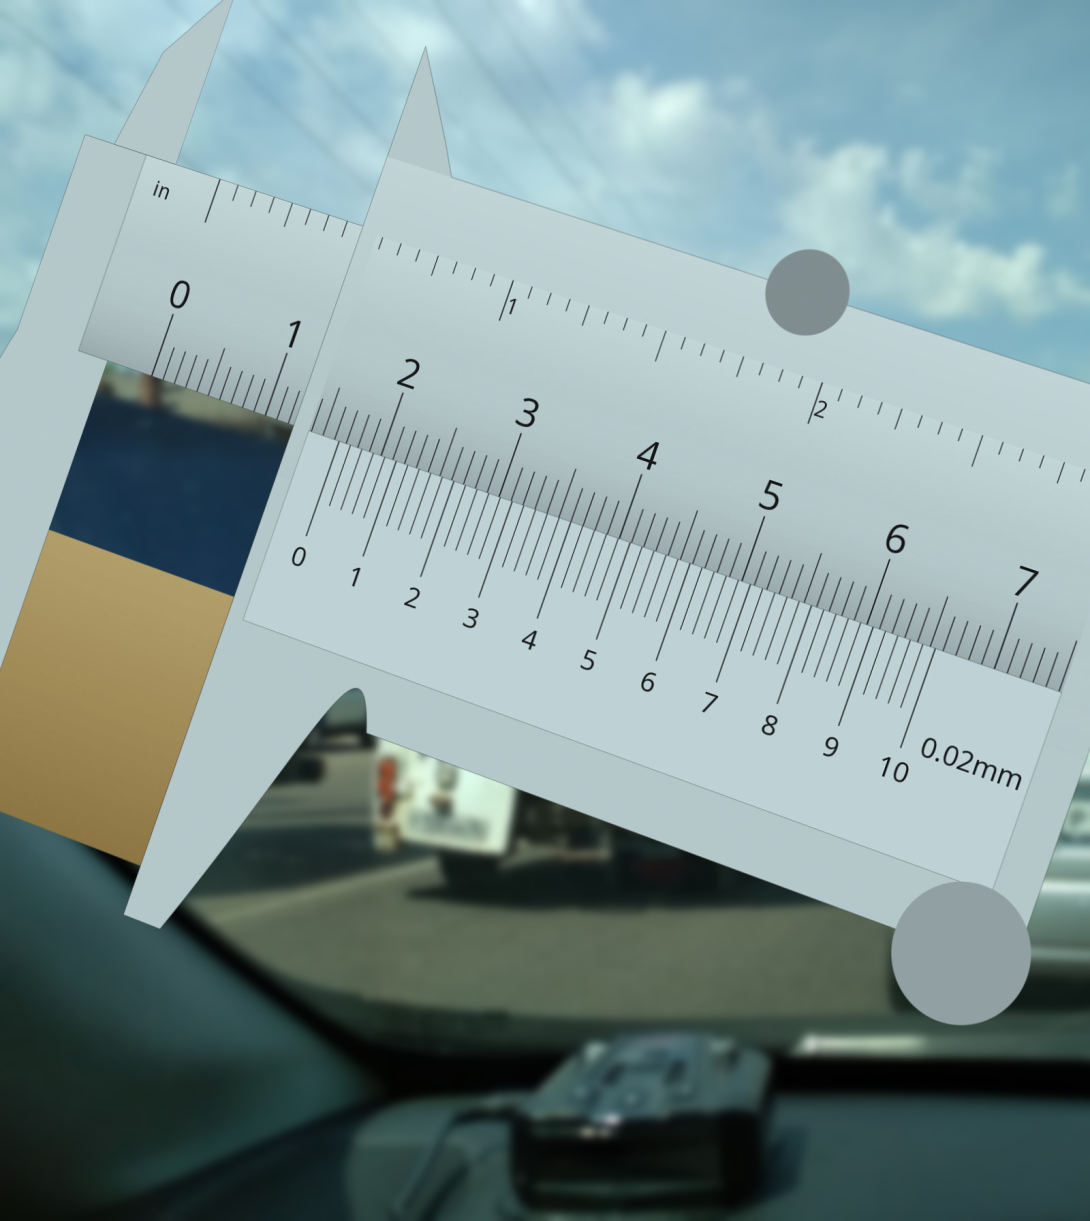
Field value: 16.4 mm
